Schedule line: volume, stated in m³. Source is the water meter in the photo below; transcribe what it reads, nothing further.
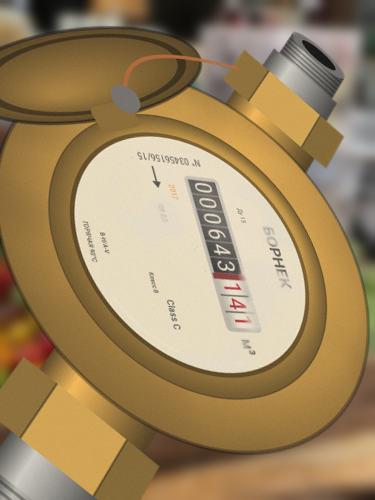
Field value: 643.141 m³
